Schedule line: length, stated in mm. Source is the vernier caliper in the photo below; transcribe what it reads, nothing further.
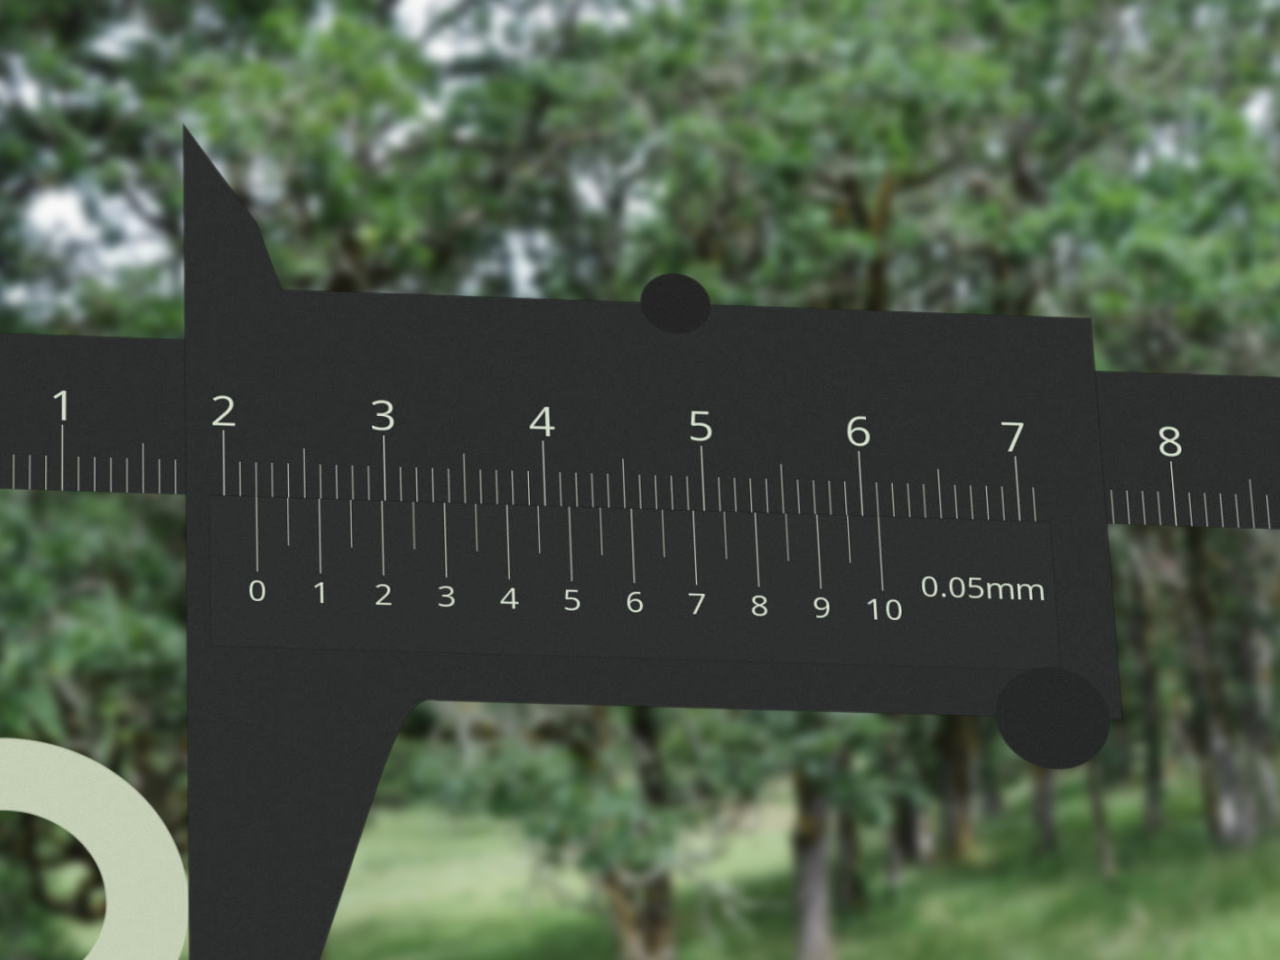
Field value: 22.0 mm
